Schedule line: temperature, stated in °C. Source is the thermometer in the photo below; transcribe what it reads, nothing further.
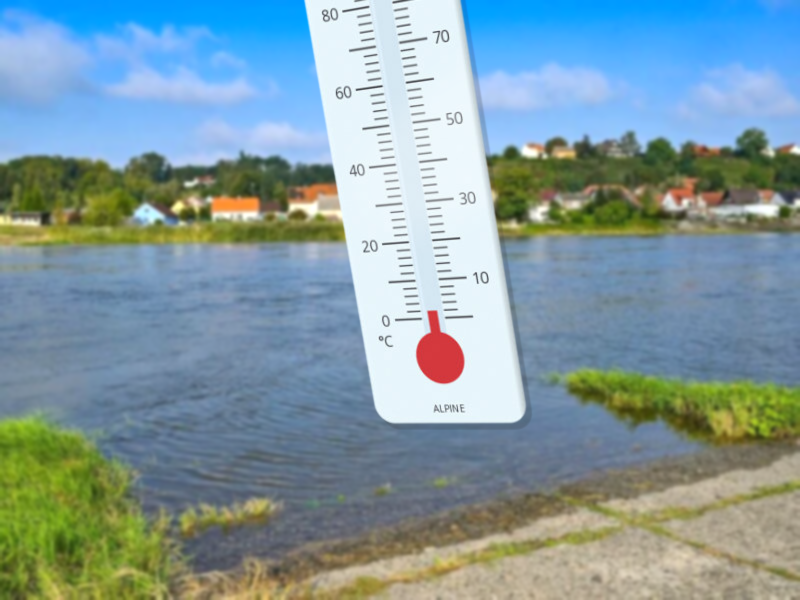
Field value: 2 °C
